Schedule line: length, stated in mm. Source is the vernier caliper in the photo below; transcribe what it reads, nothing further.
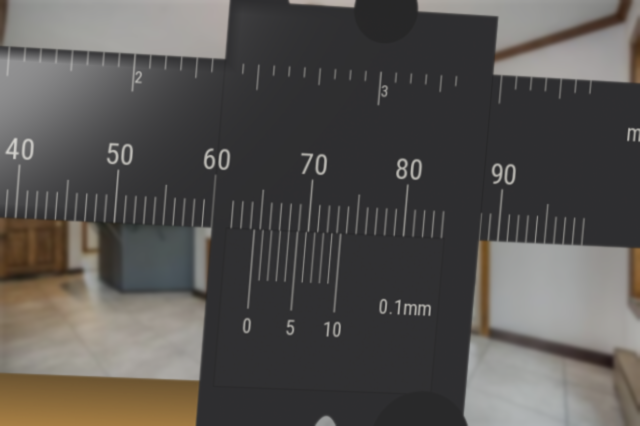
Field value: 64.4 mm
